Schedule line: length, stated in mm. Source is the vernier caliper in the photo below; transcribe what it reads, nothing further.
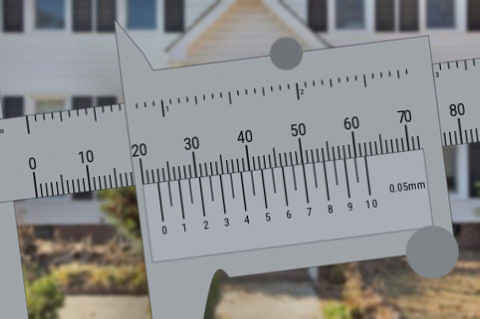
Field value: 22.8 mm
